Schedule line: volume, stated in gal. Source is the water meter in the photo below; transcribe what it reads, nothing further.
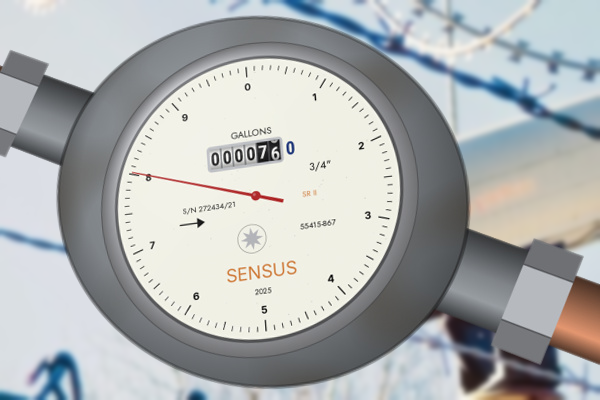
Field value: 758.0 gal
